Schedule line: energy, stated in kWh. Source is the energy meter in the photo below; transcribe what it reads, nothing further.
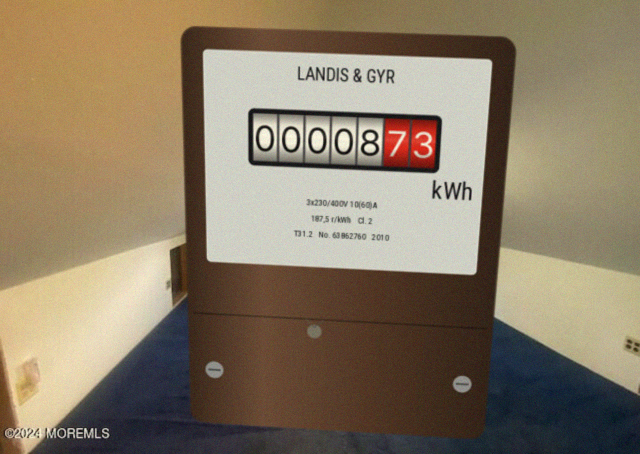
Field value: 8.73 kWh
